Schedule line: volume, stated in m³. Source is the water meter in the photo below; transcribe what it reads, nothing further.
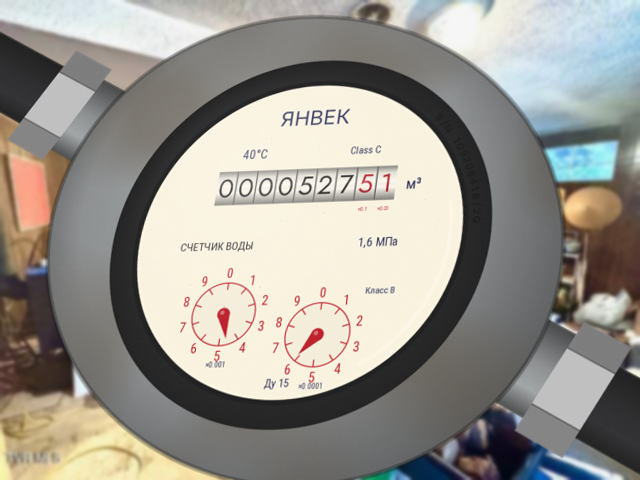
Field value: 527.5146 m³
